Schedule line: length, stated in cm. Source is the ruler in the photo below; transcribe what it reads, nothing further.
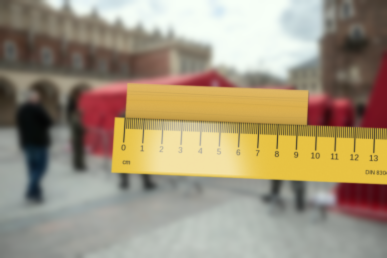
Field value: 9.5 cm
